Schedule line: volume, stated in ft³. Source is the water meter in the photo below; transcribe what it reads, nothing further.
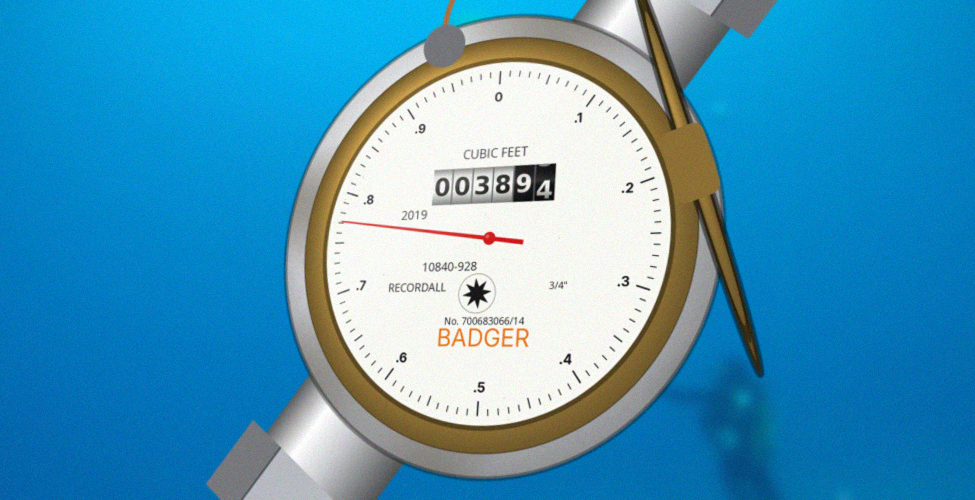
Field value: 3893.77 ft³
